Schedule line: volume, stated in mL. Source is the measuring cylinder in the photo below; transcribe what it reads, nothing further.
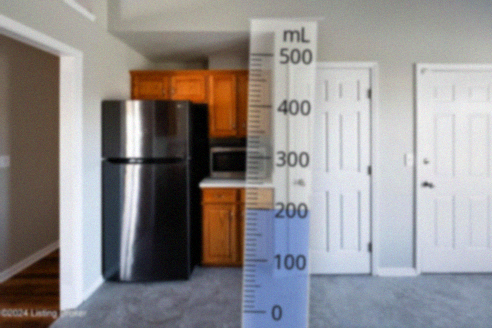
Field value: 200 mL
